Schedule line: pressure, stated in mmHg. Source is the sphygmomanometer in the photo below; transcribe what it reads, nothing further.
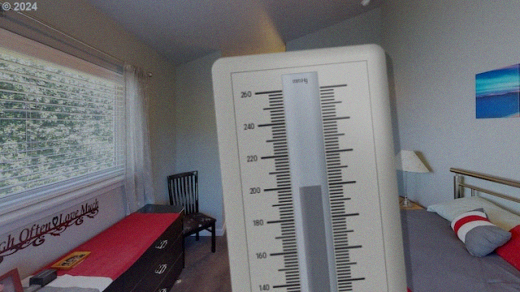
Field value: 200 mmHg
